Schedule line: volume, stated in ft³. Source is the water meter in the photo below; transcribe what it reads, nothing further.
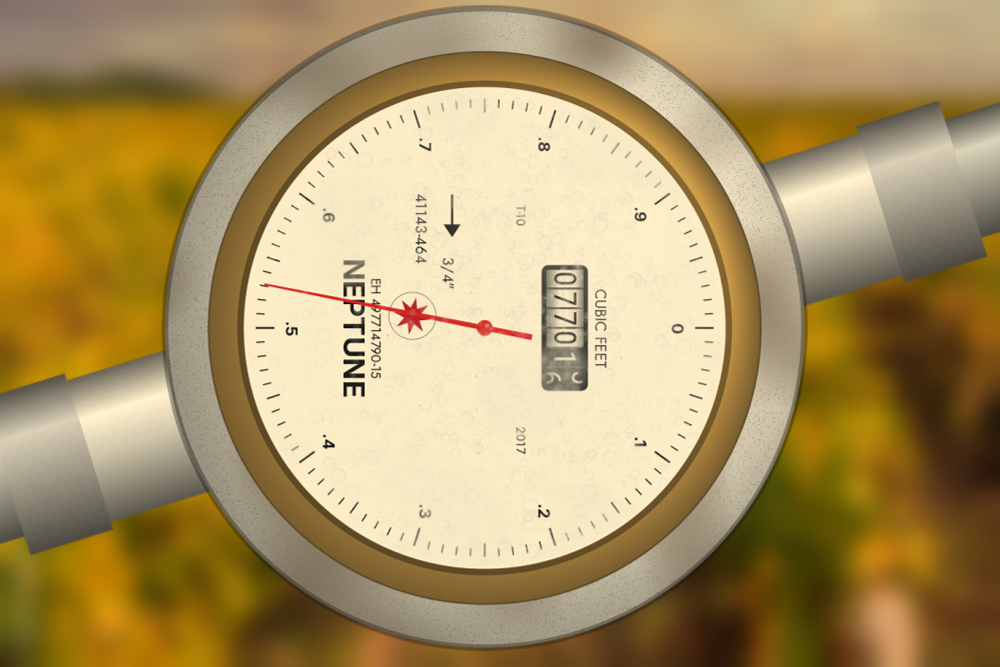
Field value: 77015.53 ft³
